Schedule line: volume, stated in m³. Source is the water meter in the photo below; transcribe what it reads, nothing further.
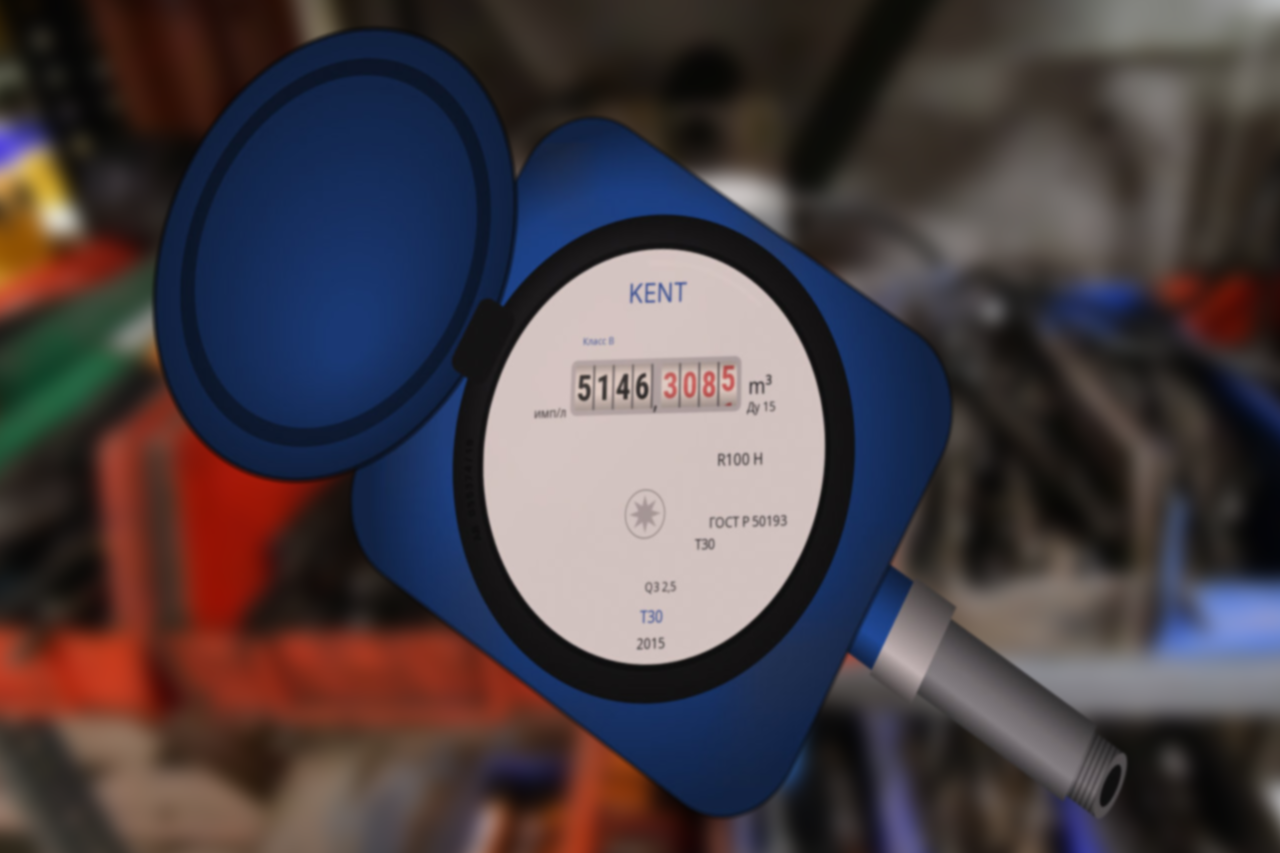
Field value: 5146.3085 m³
